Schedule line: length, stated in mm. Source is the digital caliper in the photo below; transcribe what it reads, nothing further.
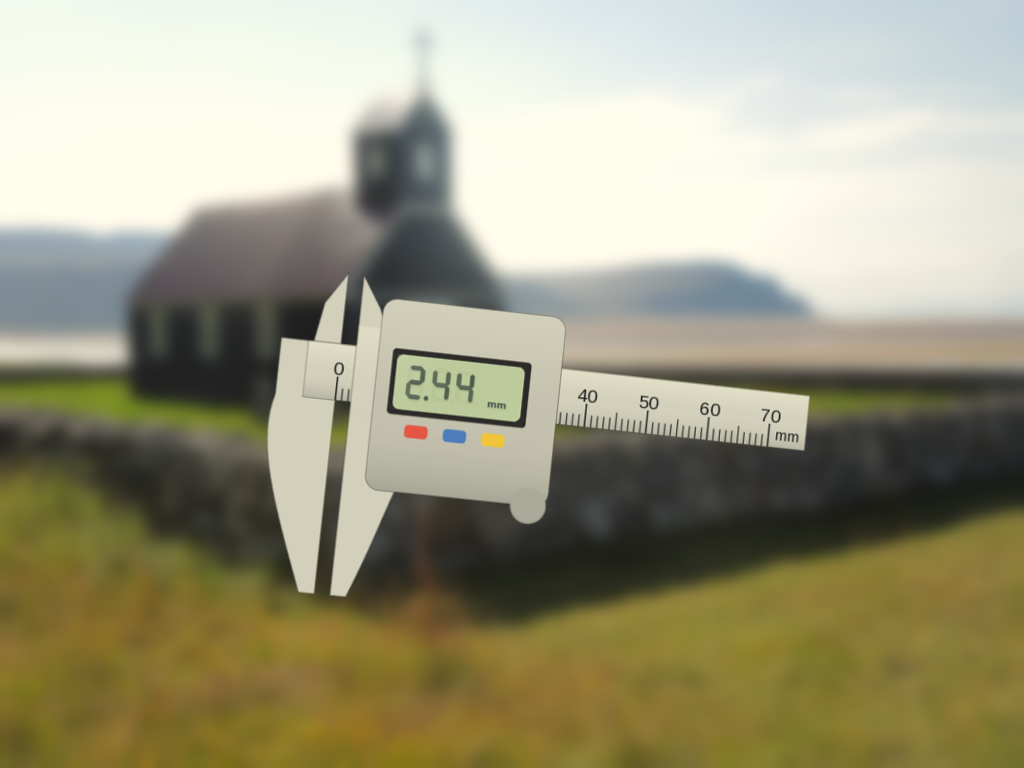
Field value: 2.44 mm
